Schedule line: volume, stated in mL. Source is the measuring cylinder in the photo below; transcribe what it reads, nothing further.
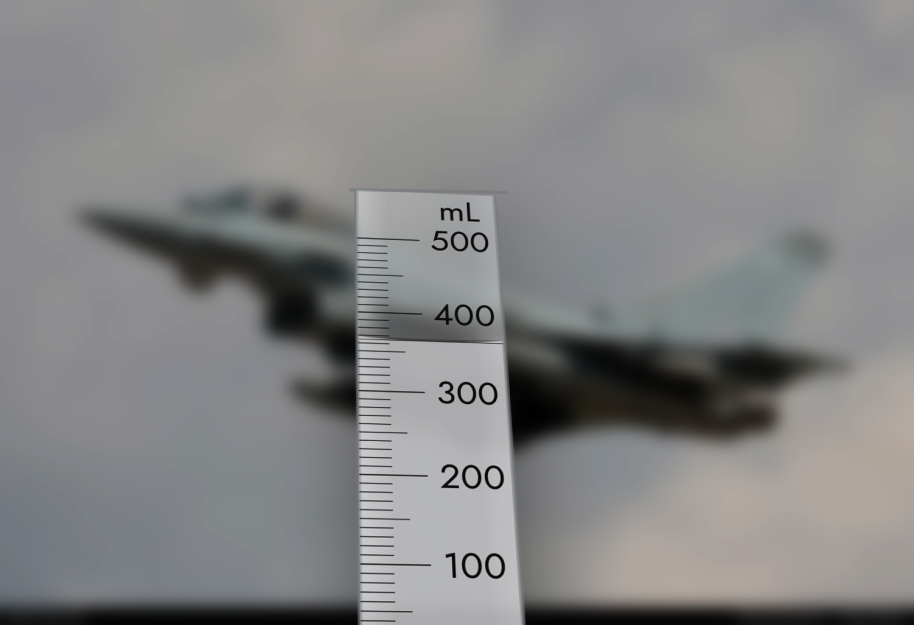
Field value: 365 mL
